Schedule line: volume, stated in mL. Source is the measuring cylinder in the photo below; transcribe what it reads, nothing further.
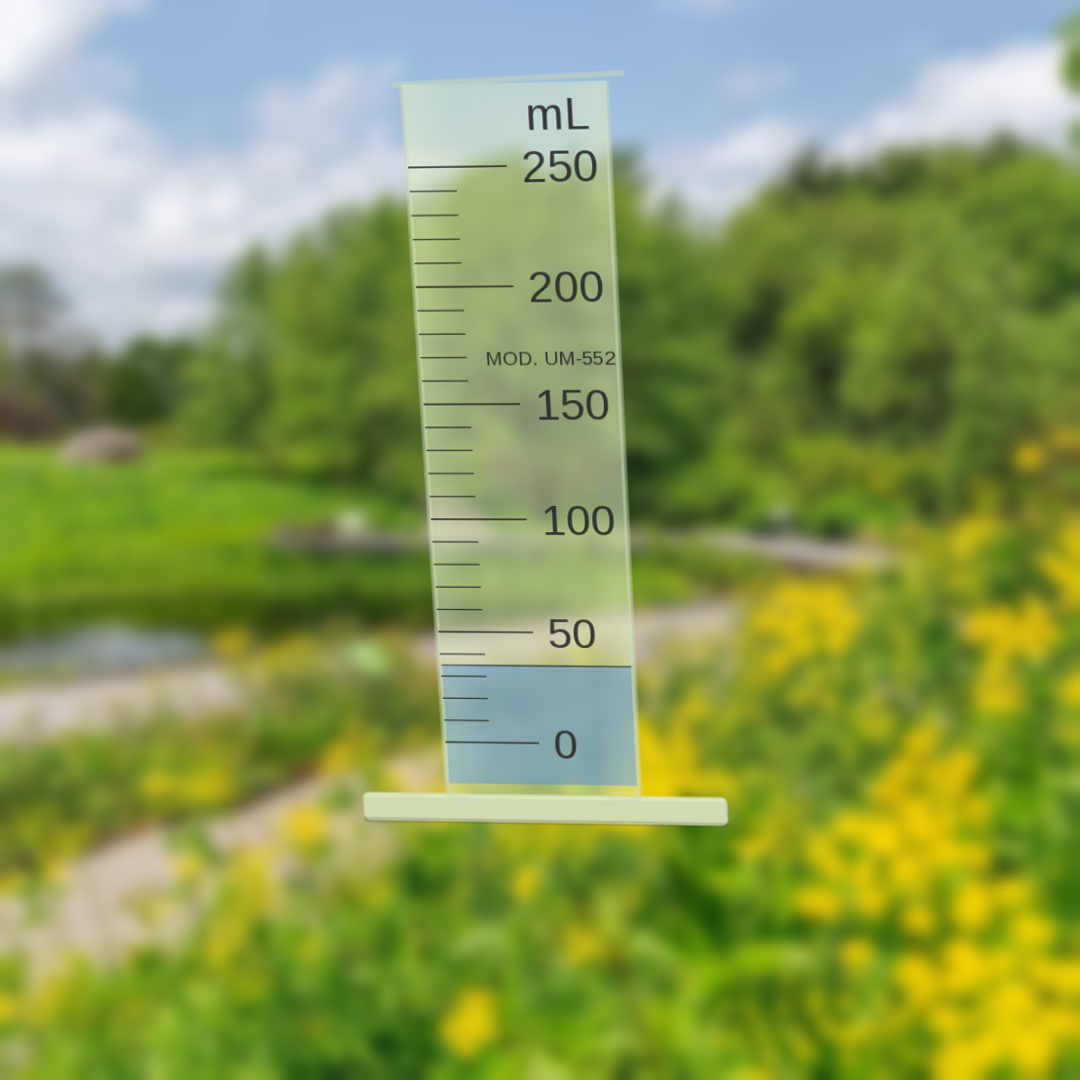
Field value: 35 mL
